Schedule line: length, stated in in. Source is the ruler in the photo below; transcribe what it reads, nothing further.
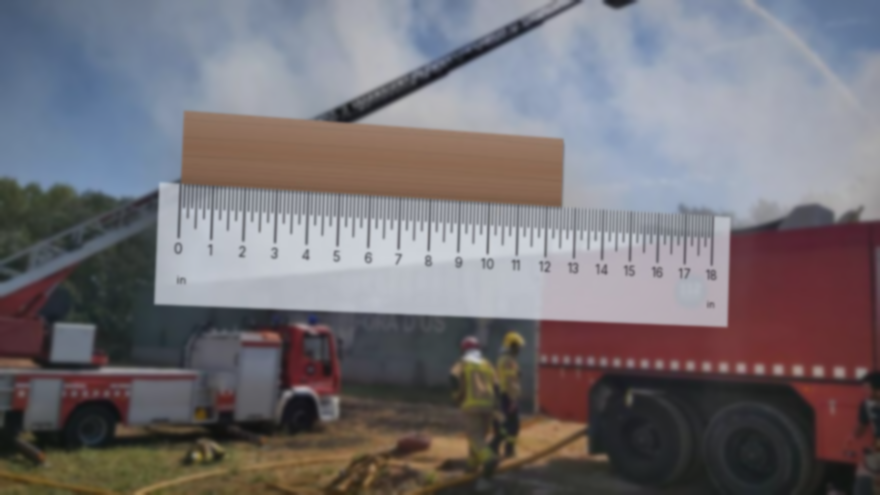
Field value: 12.5 in
